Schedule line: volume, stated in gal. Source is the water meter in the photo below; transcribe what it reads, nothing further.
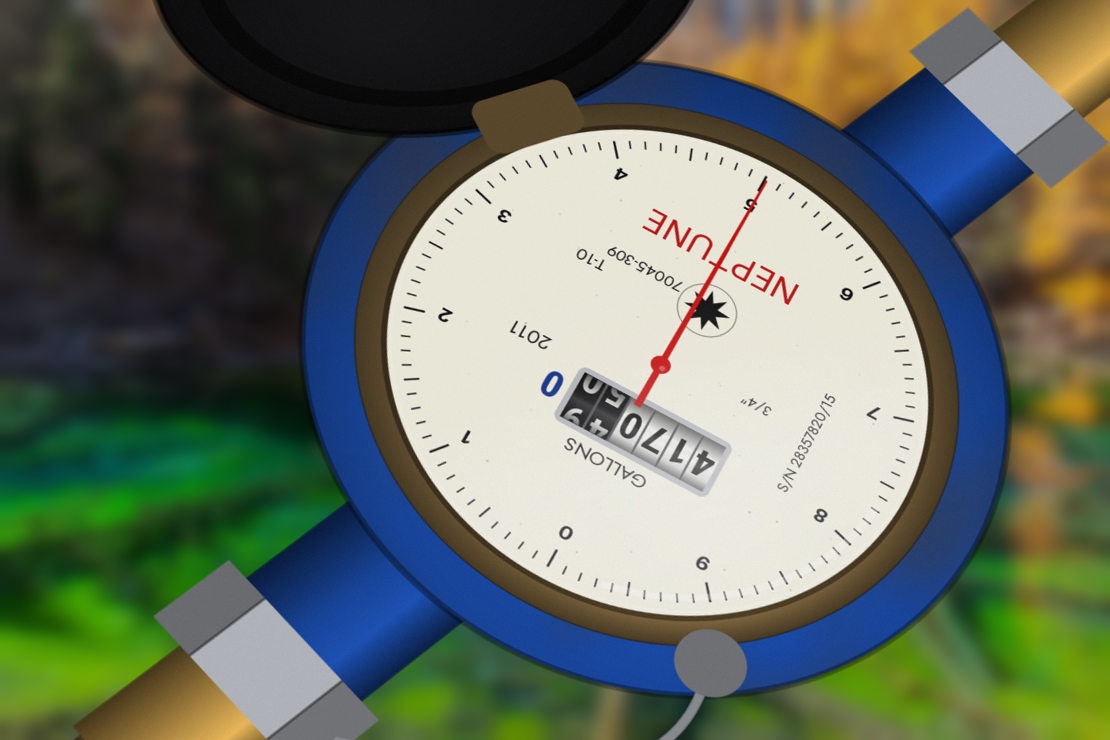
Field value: 4170495.0 gal
